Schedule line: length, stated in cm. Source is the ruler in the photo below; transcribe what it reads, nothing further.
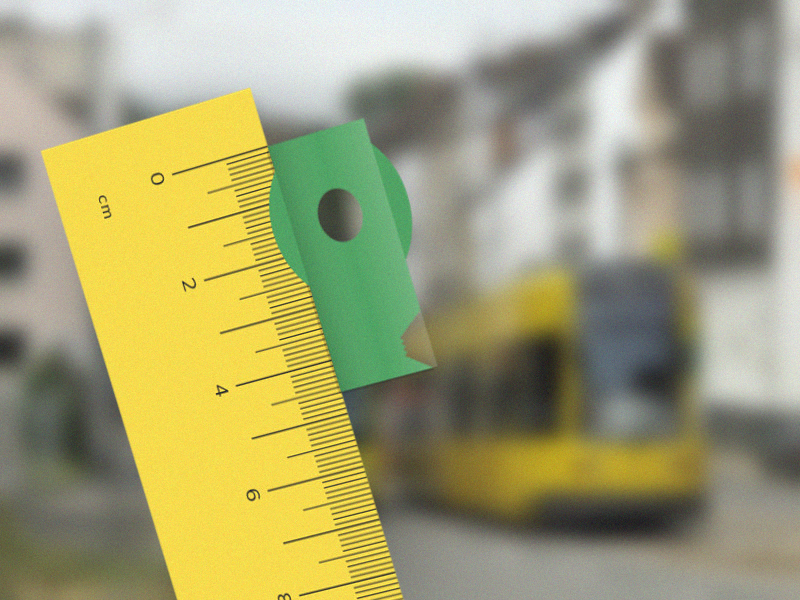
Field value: 4.6 cm
